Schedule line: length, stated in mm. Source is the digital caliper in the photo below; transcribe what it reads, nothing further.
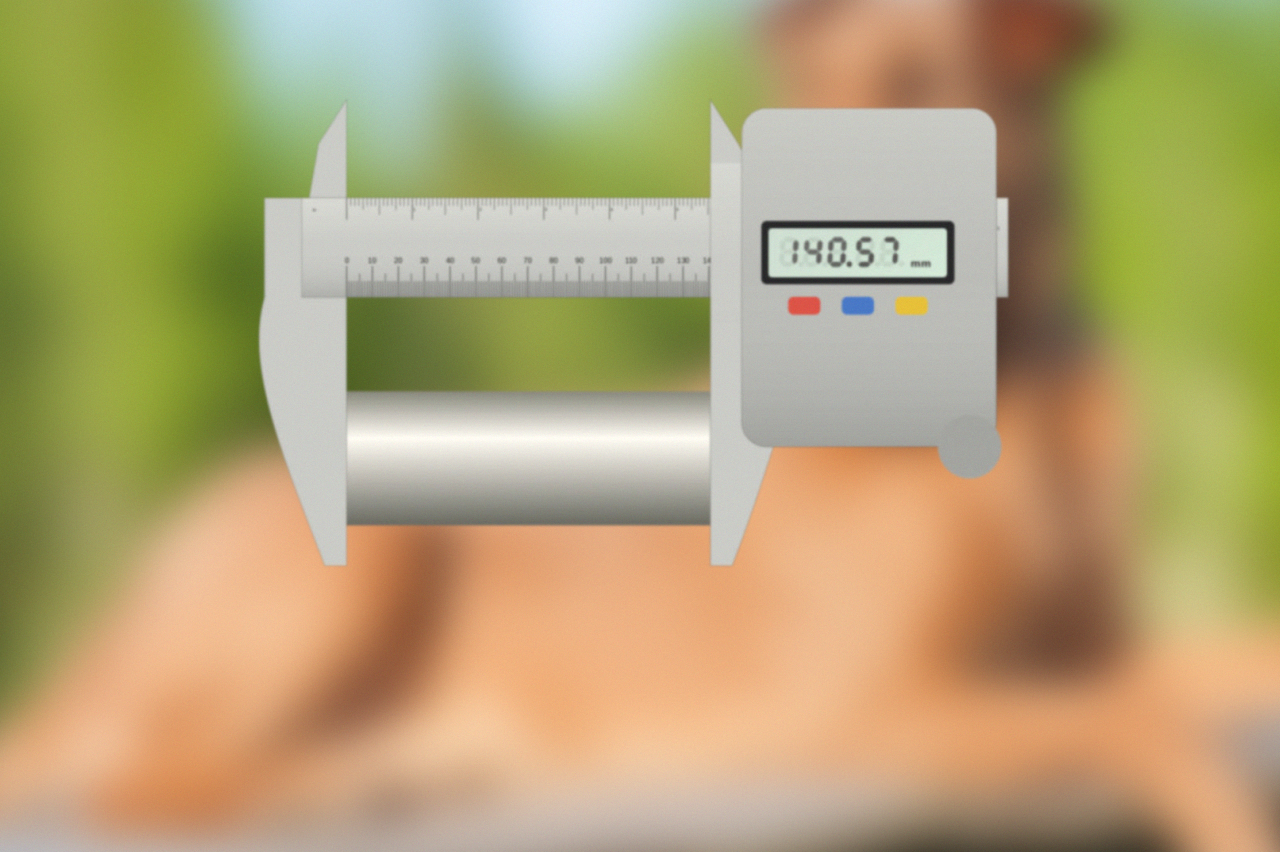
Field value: 140.57 mm
